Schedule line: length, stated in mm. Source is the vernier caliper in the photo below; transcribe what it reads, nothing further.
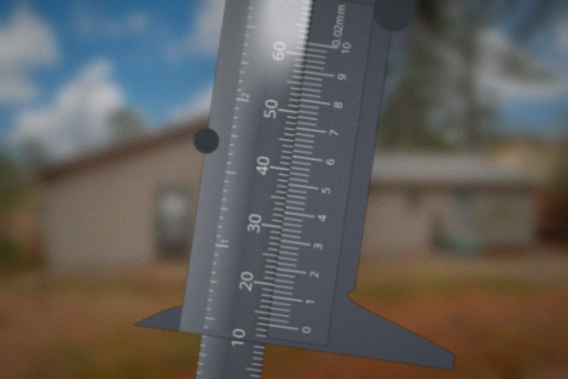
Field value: 13.0 mm
